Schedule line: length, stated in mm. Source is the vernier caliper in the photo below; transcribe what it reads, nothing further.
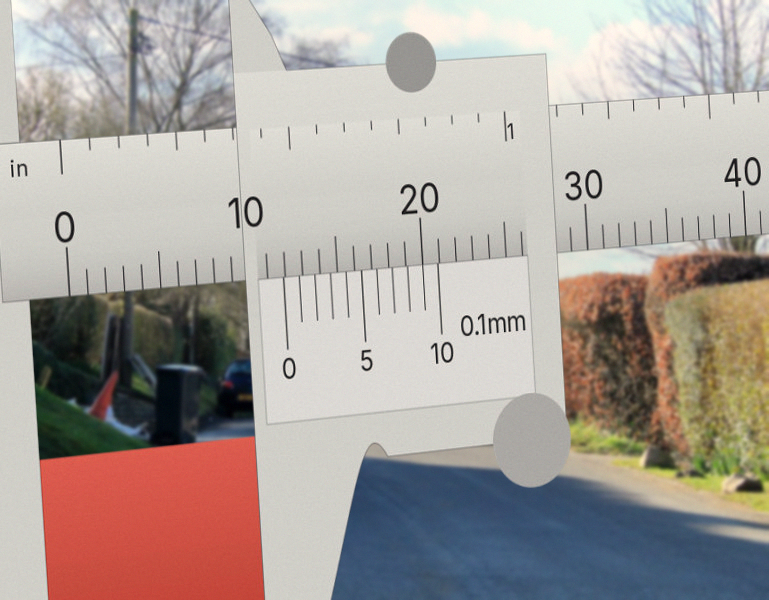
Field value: 11.9 mm
